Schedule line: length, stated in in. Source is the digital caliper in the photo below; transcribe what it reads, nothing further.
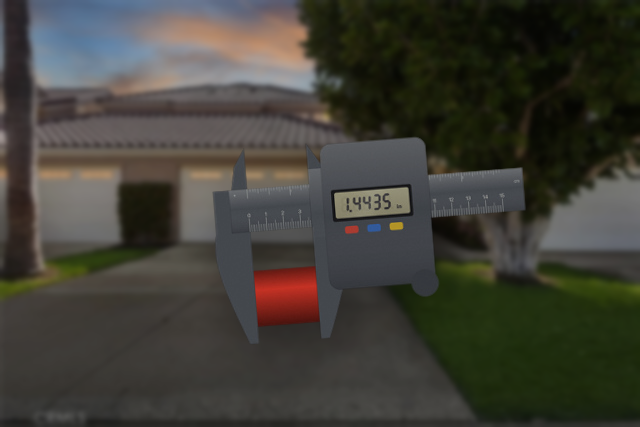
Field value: 1.4435 in
